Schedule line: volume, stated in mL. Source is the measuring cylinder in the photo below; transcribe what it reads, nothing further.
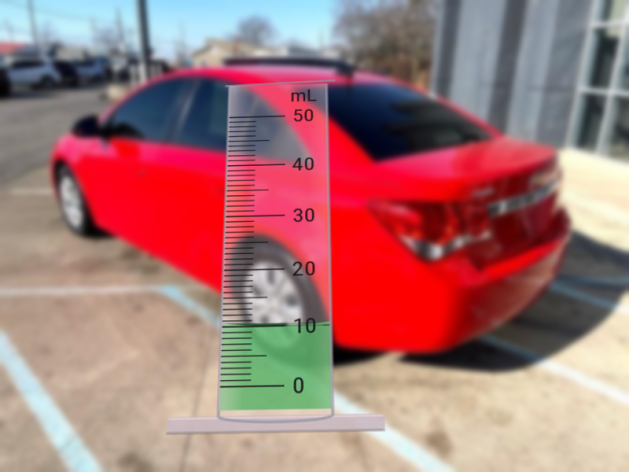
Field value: 10 mL
